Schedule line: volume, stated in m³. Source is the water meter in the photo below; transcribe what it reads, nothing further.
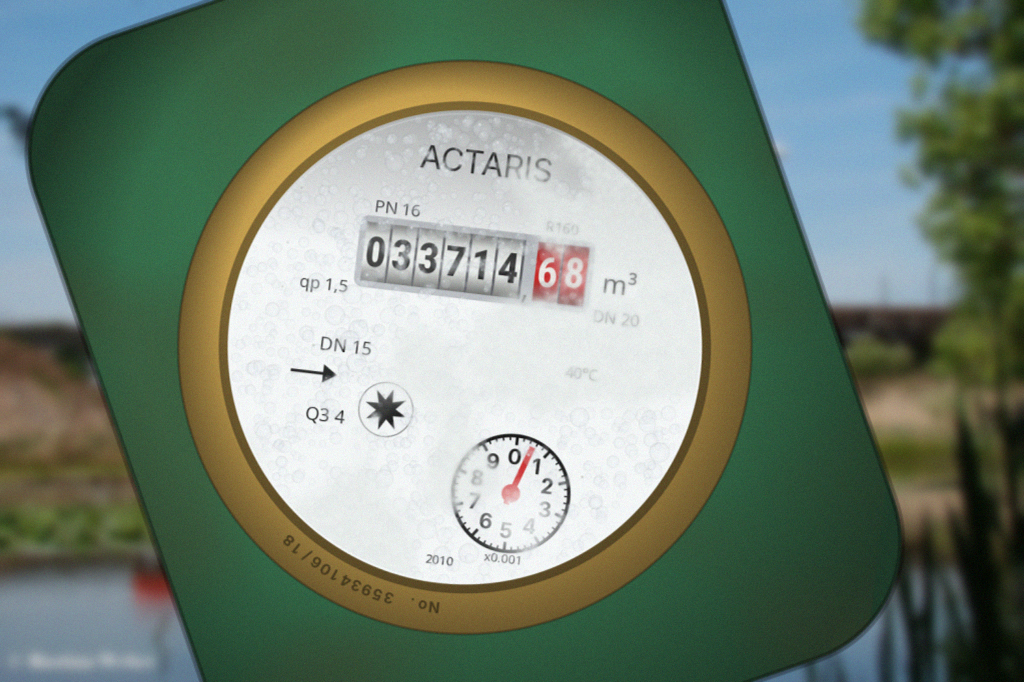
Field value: 33714.680 m³
